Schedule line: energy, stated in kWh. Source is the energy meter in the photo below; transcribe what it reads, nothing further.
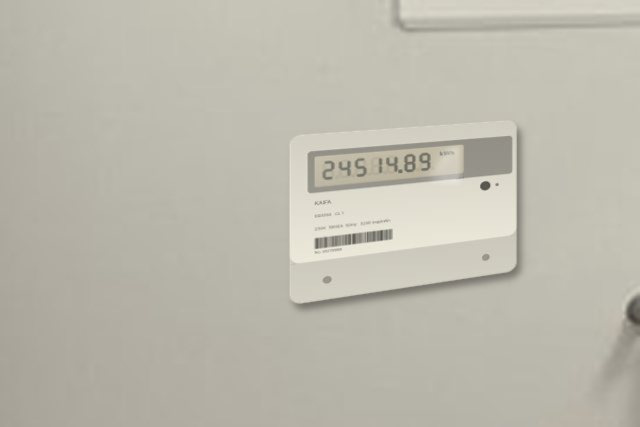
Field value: 24514.89 kWh
